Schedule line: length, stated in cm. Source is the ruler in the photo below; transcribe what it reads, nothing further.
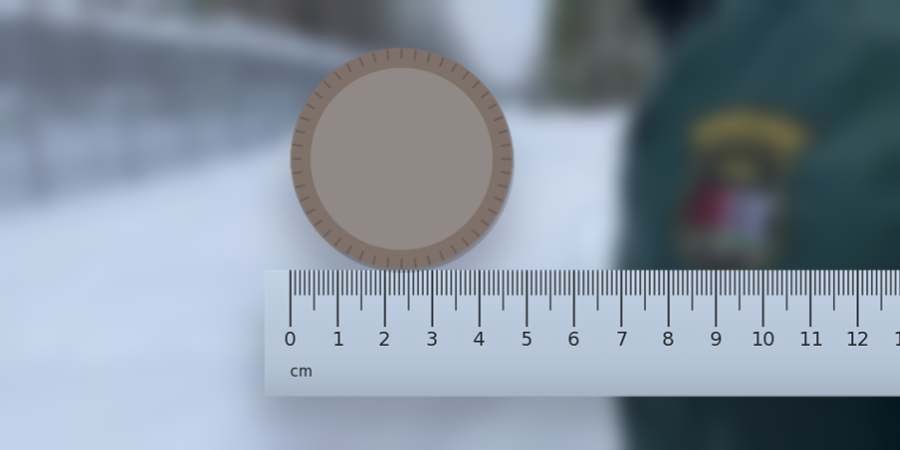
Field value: 4.7 cm
